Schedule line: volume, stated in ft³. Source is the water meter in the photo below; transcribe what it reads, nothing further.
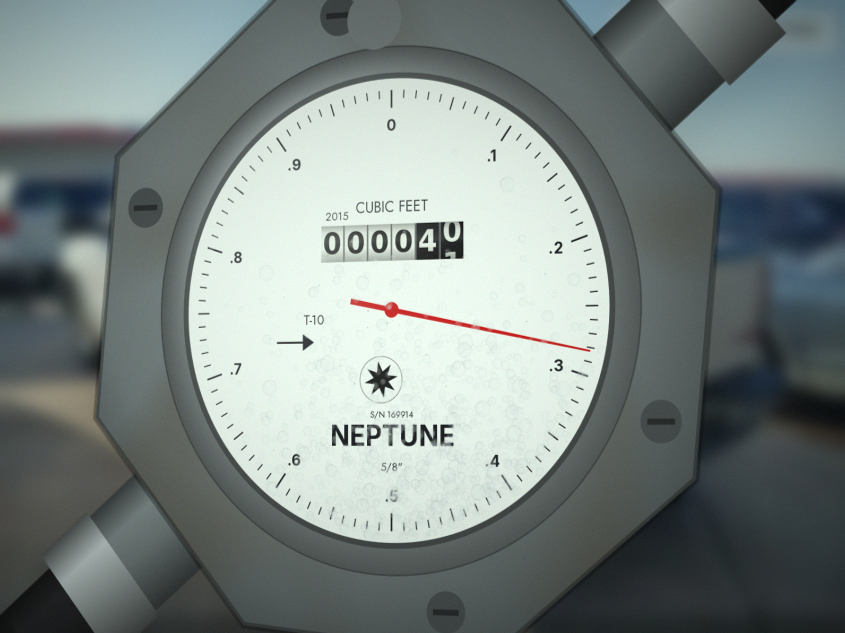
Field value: 40.28 ft³
